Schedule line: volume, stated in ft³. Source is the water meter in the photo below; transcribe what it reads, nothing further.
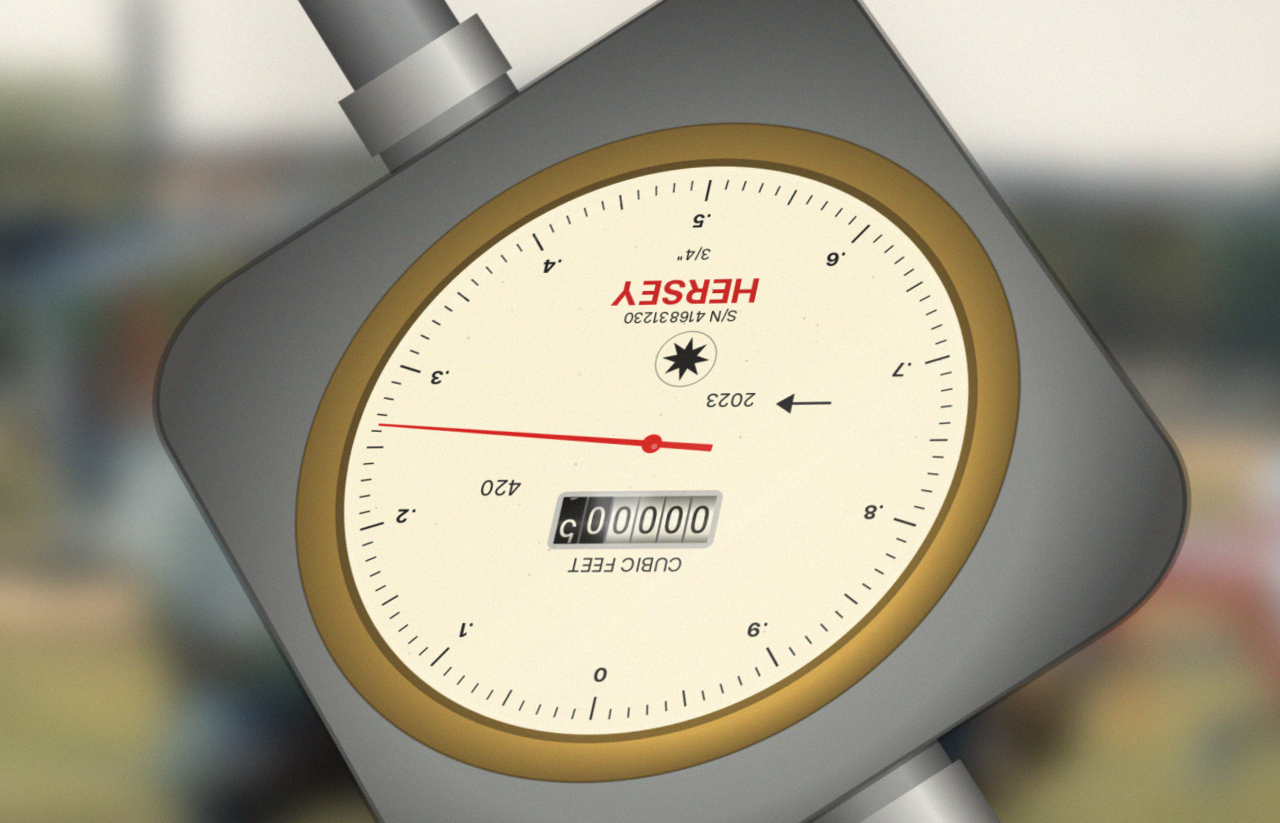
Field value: 5.26 ft³
